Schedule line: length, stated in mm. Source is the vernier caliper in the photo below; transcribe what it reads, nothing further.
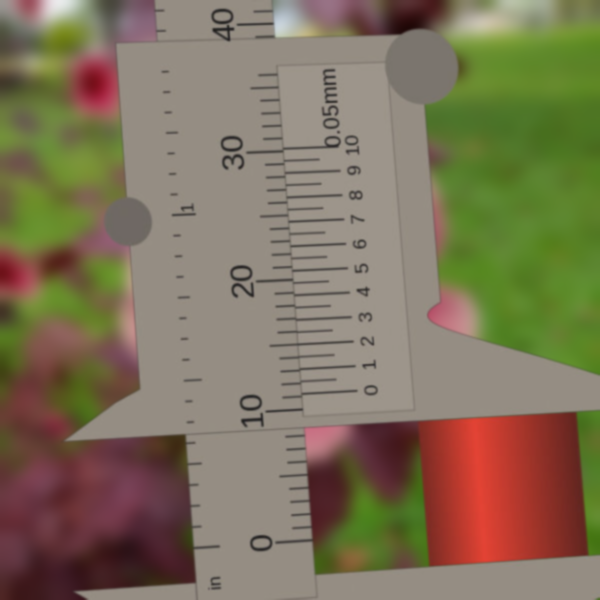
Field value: 11.2 mm
